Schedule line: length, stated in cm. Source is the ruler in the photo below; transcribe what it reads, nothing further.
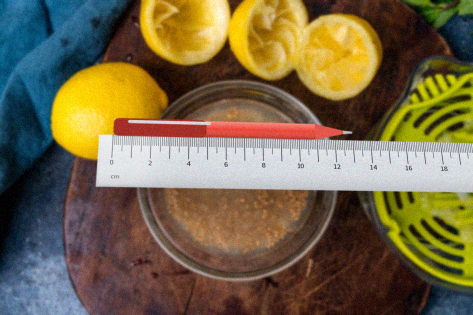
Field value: 13 cm
